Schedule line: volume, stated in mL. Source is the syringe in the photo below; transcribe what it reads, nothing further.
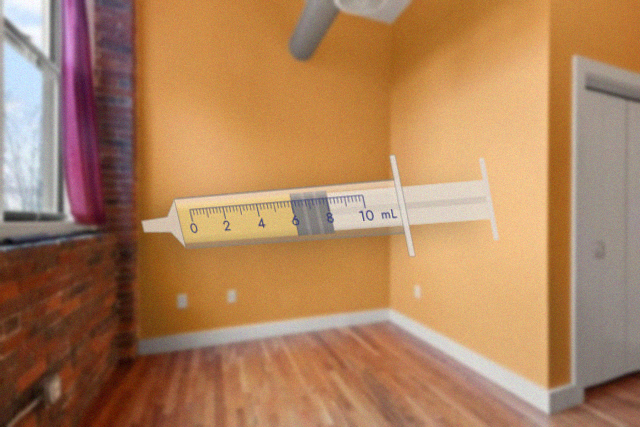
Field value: 6 mL
